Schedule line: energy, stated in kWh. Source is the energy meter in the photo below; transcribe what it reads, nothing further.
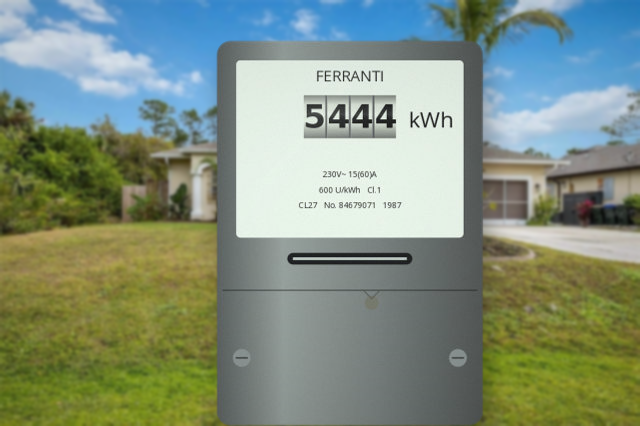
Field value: 5444 kWh
